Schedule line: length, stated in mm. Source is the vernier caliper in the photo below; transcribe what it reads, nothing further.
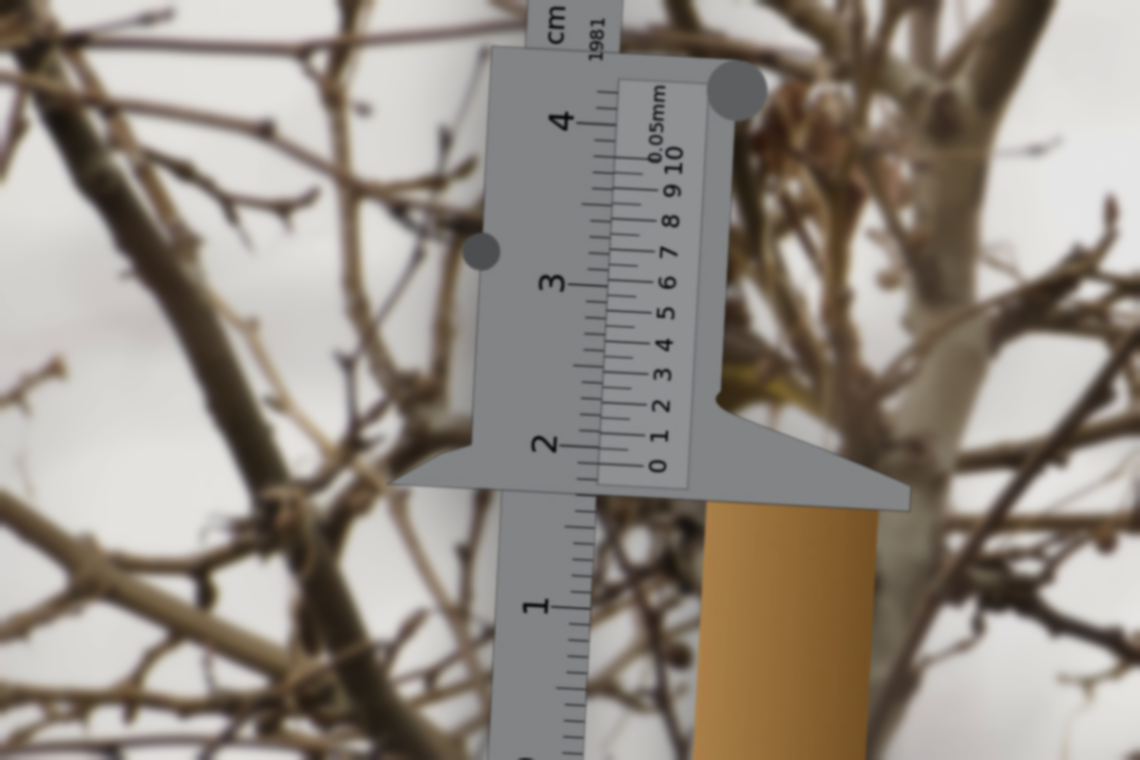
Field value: 19.0 mm
